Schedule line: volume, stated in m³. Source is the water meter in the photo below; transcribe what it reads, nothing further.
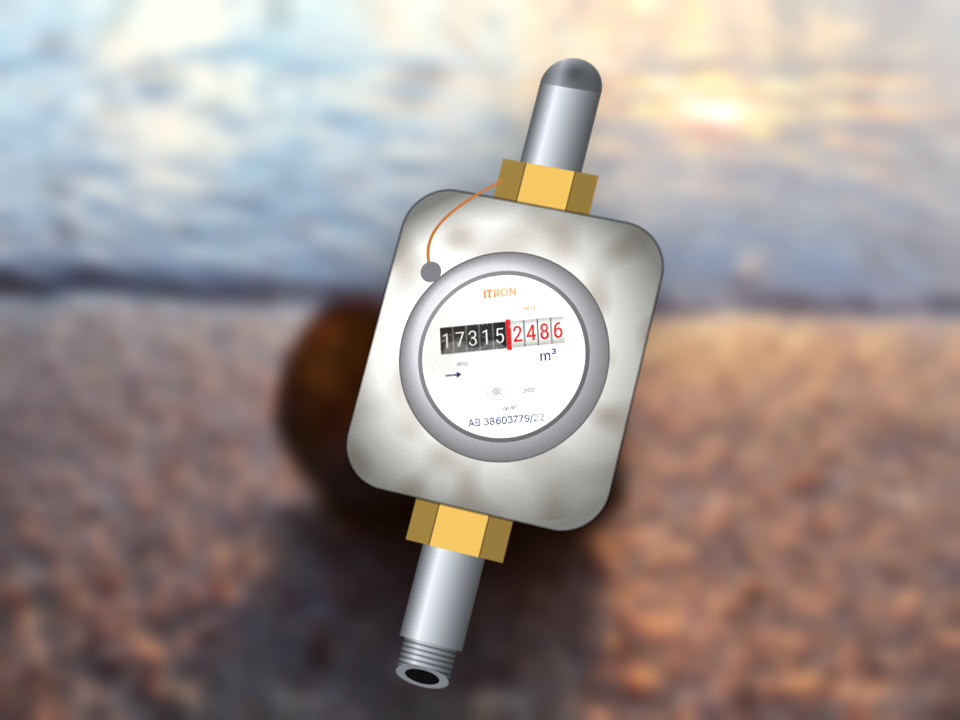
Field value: 17315.2486 m³
